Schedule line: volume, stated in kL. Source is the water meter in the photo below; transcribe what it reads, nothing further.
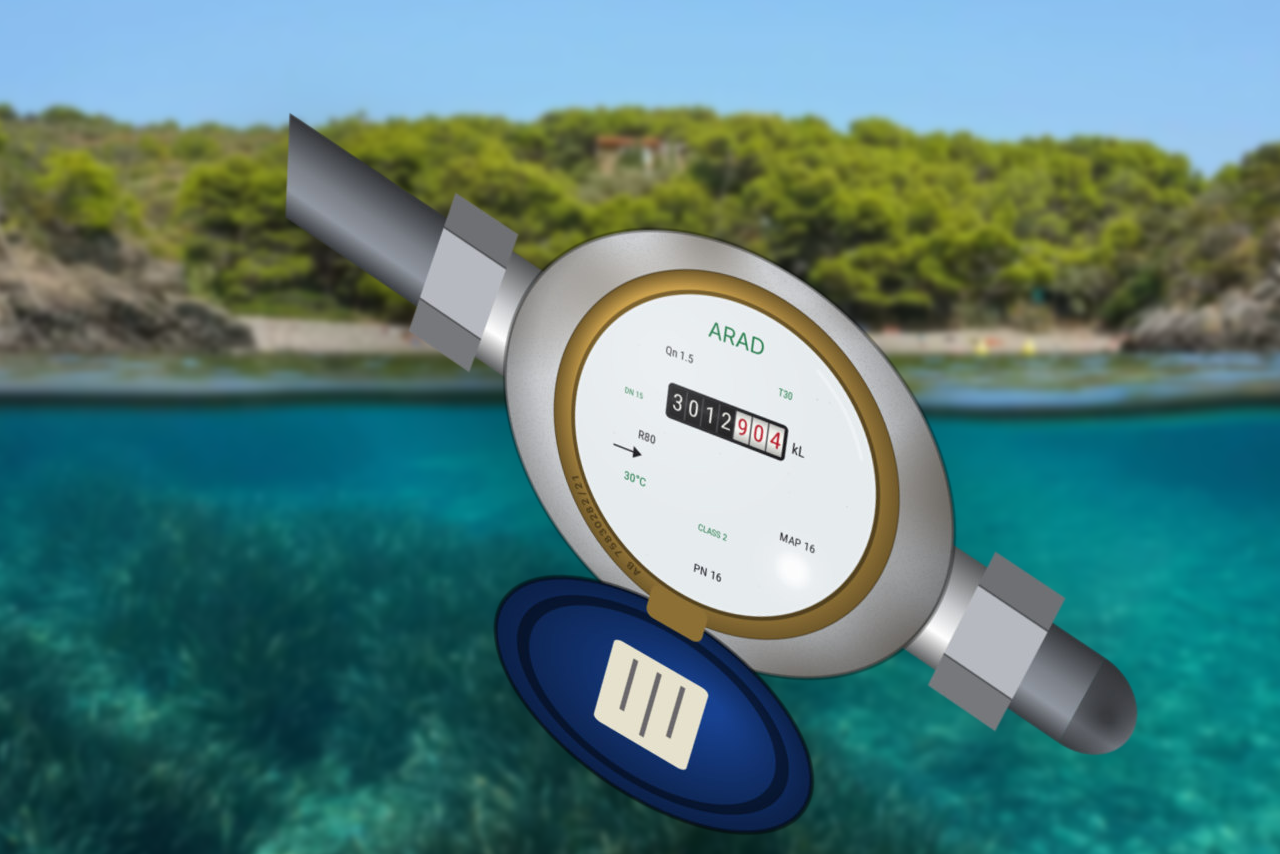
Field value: 3012.904 kL
